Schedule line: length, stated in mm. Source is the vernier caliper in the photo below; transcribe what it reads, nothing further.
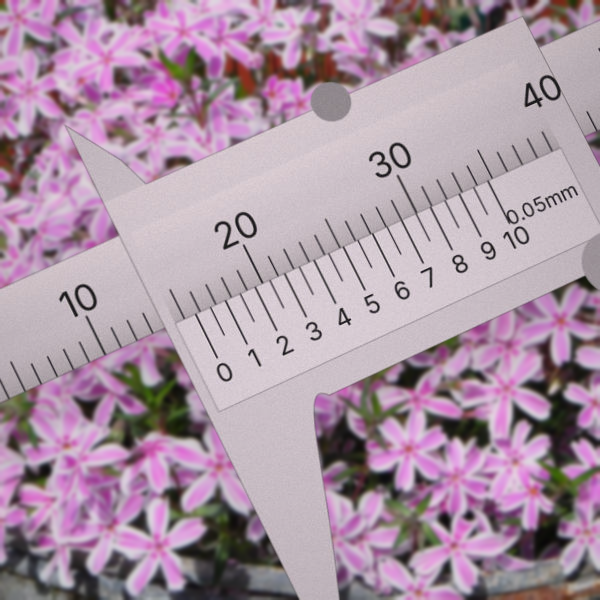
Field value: 15.7 mm
